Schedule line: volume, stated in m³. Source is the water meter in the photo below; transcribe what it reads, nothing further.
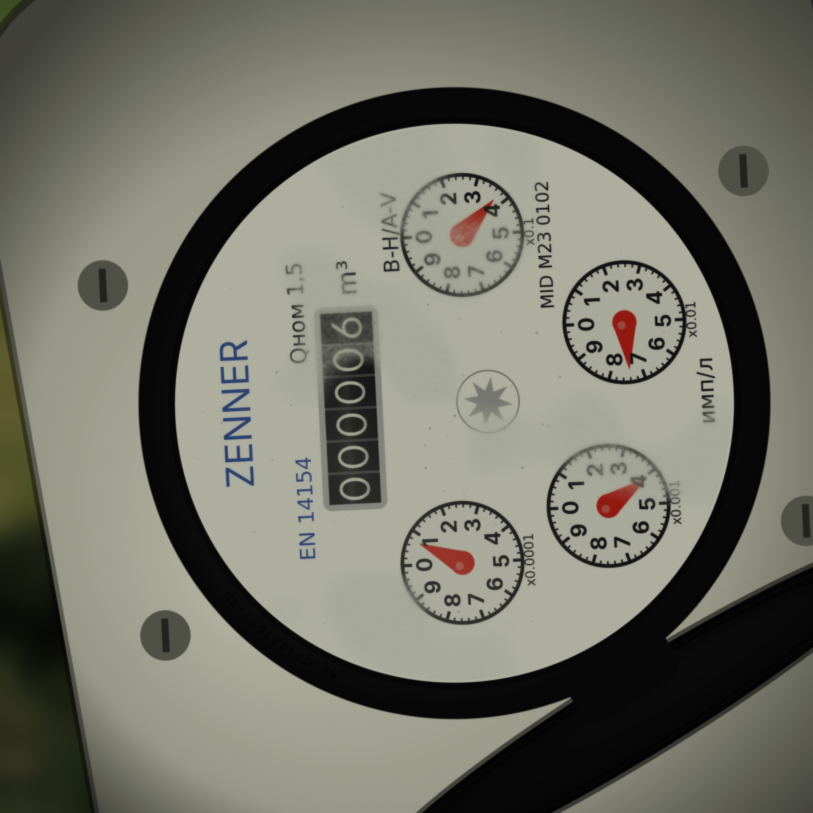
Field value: 6.3740 m³
